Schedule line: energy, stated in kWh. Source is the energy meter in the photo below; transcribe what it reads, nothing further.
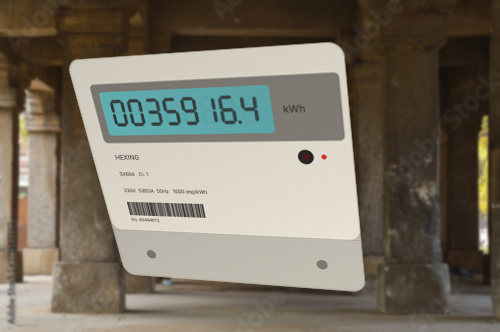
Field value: 35916.4 kWh
